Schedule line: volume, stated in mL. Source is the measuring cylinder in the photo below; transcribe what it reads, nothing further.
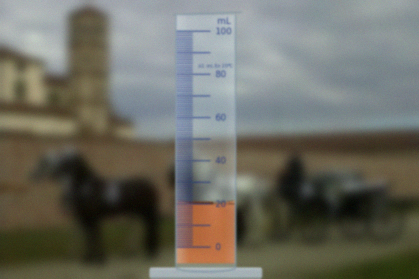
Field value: 20 mL
